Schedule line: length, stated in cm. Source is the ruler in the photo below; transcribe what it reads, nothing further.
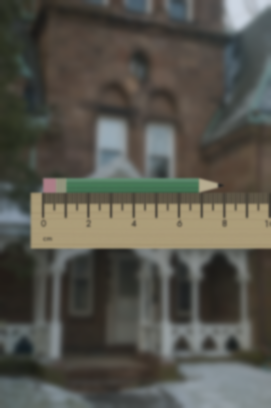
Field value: 8 cm
